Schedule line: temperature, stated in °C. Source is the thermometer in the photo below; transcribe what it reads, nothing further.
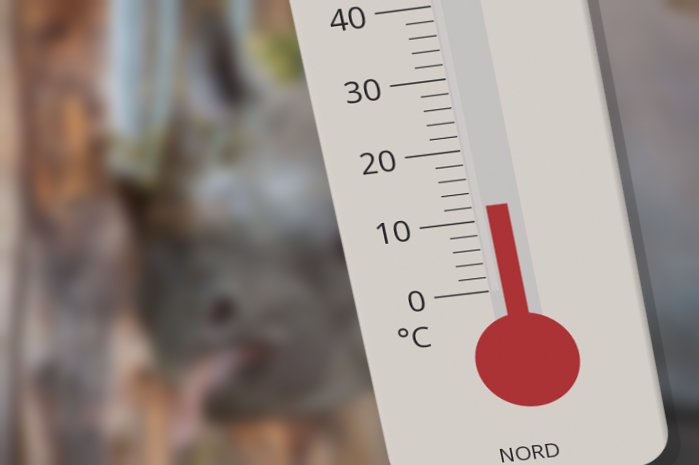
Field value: 12 °C
